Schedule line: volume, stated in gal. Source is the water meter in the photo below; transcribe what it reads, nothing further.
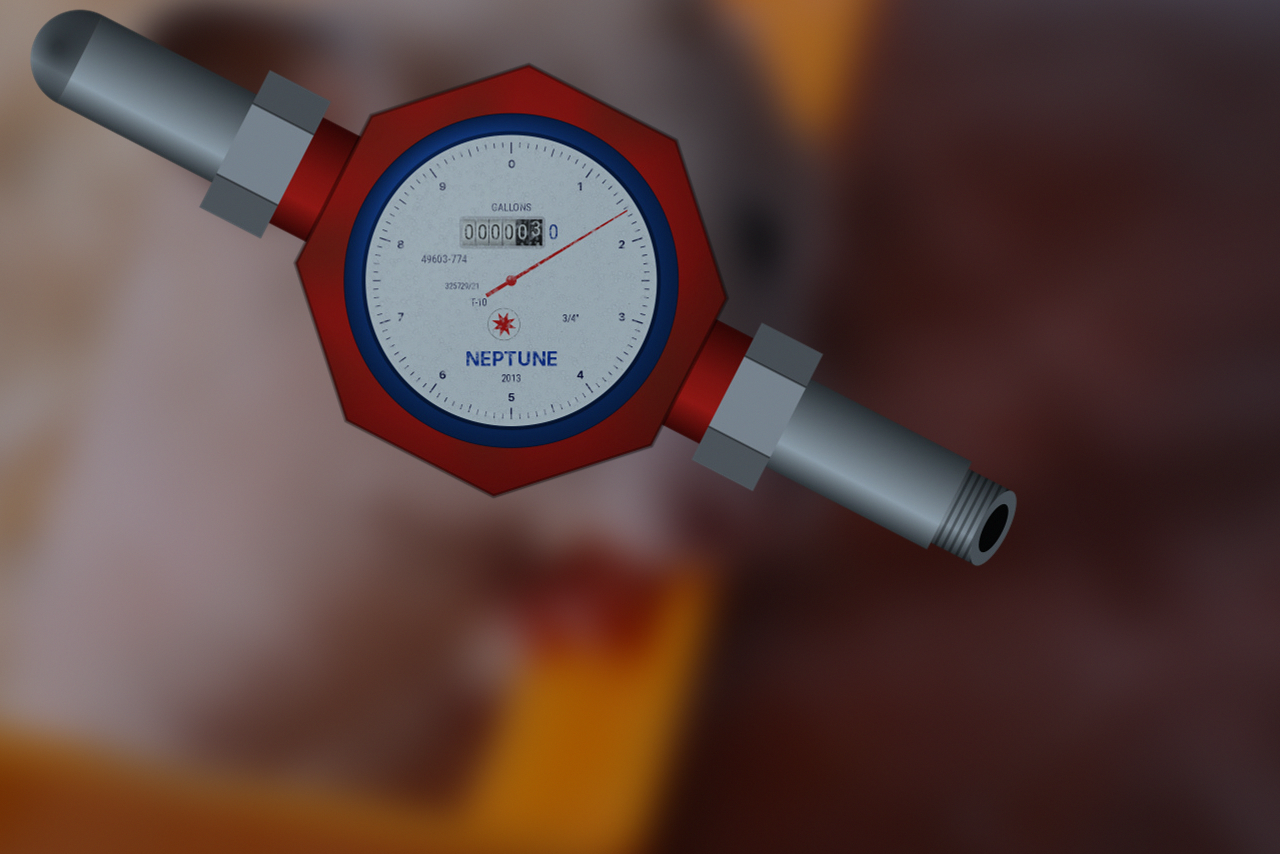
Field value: 31.6 gal
